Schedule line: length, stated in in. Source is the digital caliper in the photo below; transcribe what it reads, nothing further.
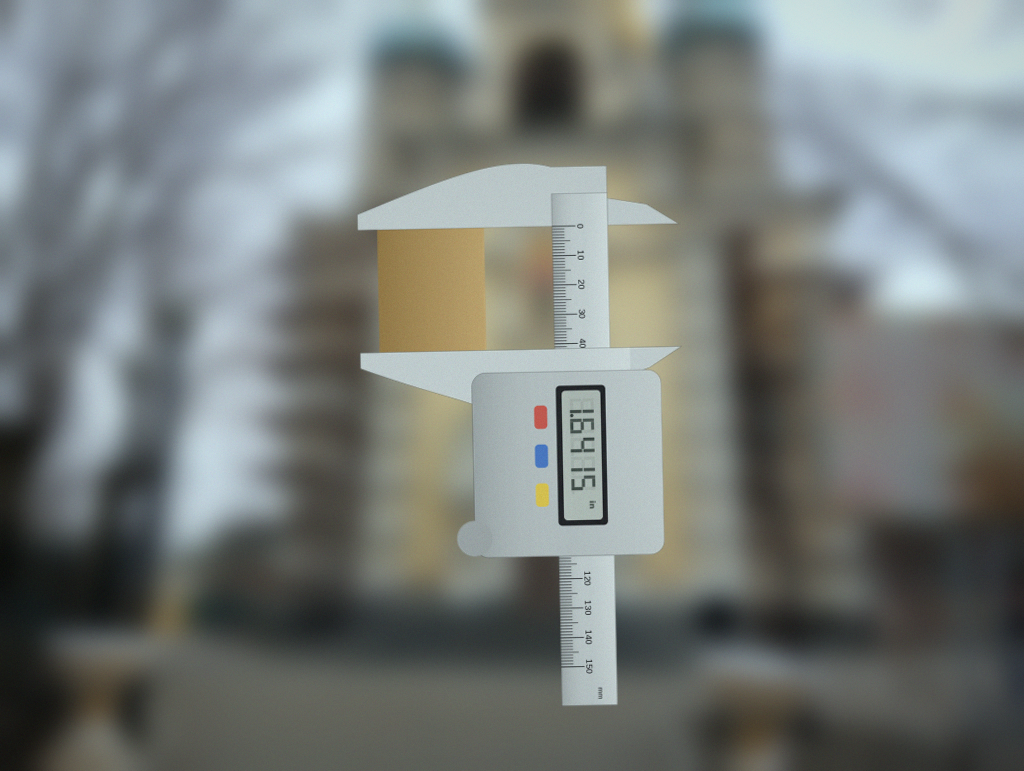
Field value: 1.6415 in
